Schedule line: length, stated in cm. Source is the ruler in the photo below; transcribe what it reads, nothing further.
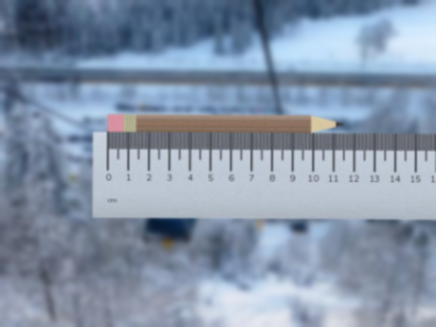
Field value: 11.5 cm
